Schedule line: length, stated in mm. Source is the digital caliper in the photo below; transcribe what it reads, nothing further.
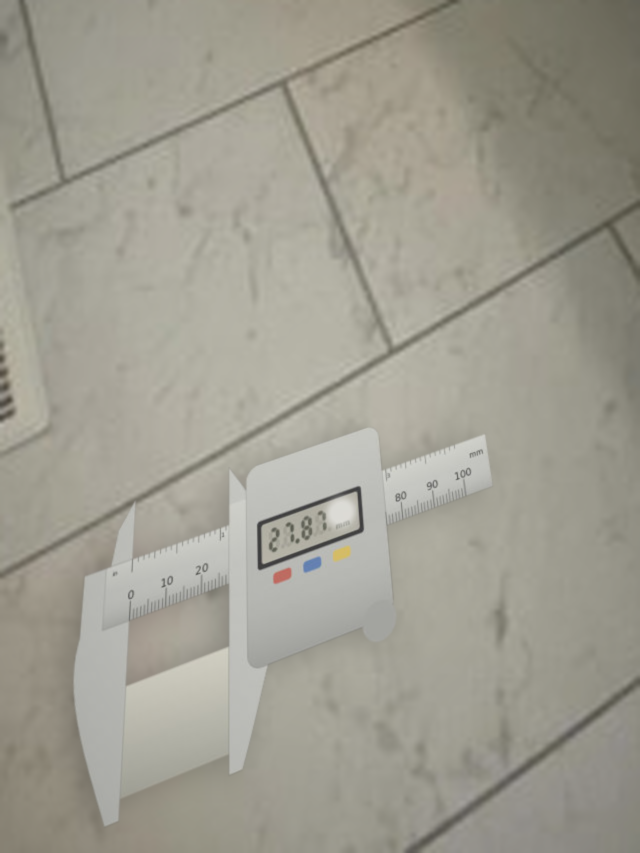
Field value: 27.87 mm
